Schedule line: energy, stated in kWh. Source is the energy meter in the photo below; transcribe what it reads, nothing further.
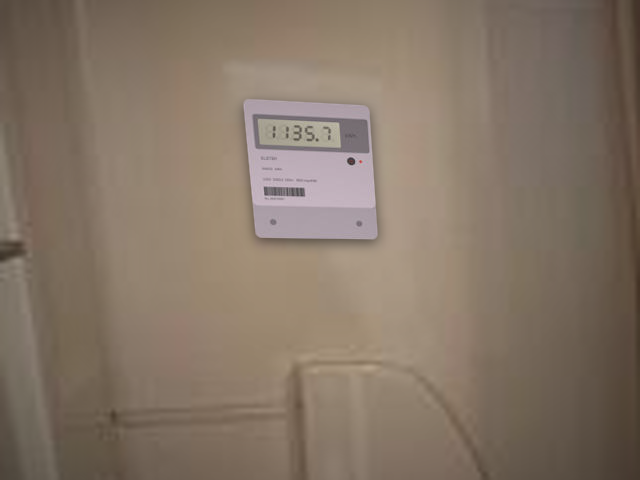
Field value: 1135.7 kWh
